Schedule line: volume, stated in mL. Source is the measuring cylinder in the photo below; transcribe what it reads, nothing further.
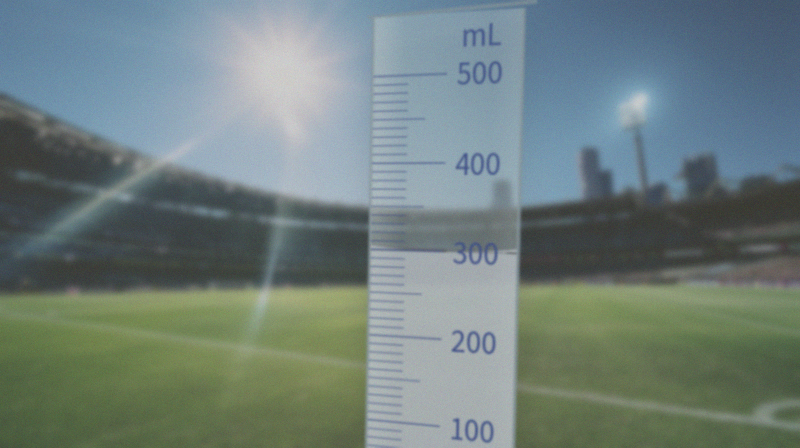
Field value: 300 mL
